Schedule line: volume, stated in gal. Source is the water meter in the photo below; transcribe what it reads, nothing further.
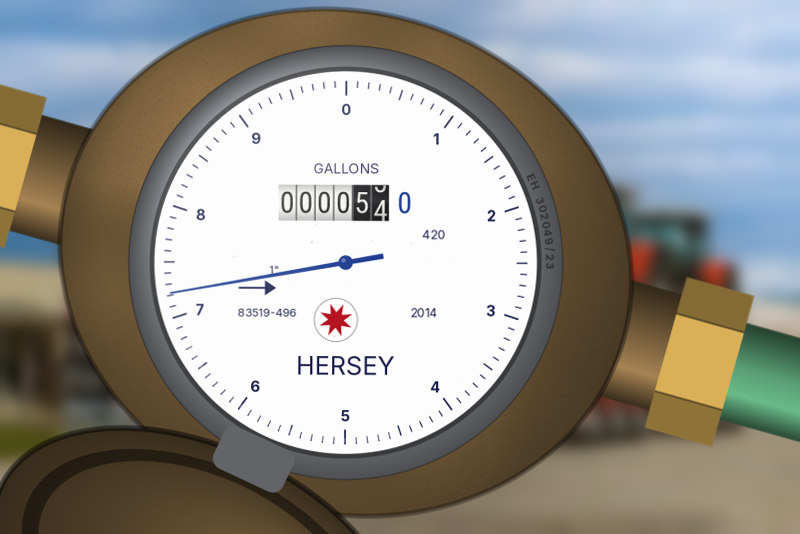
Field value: 537.2 gal
